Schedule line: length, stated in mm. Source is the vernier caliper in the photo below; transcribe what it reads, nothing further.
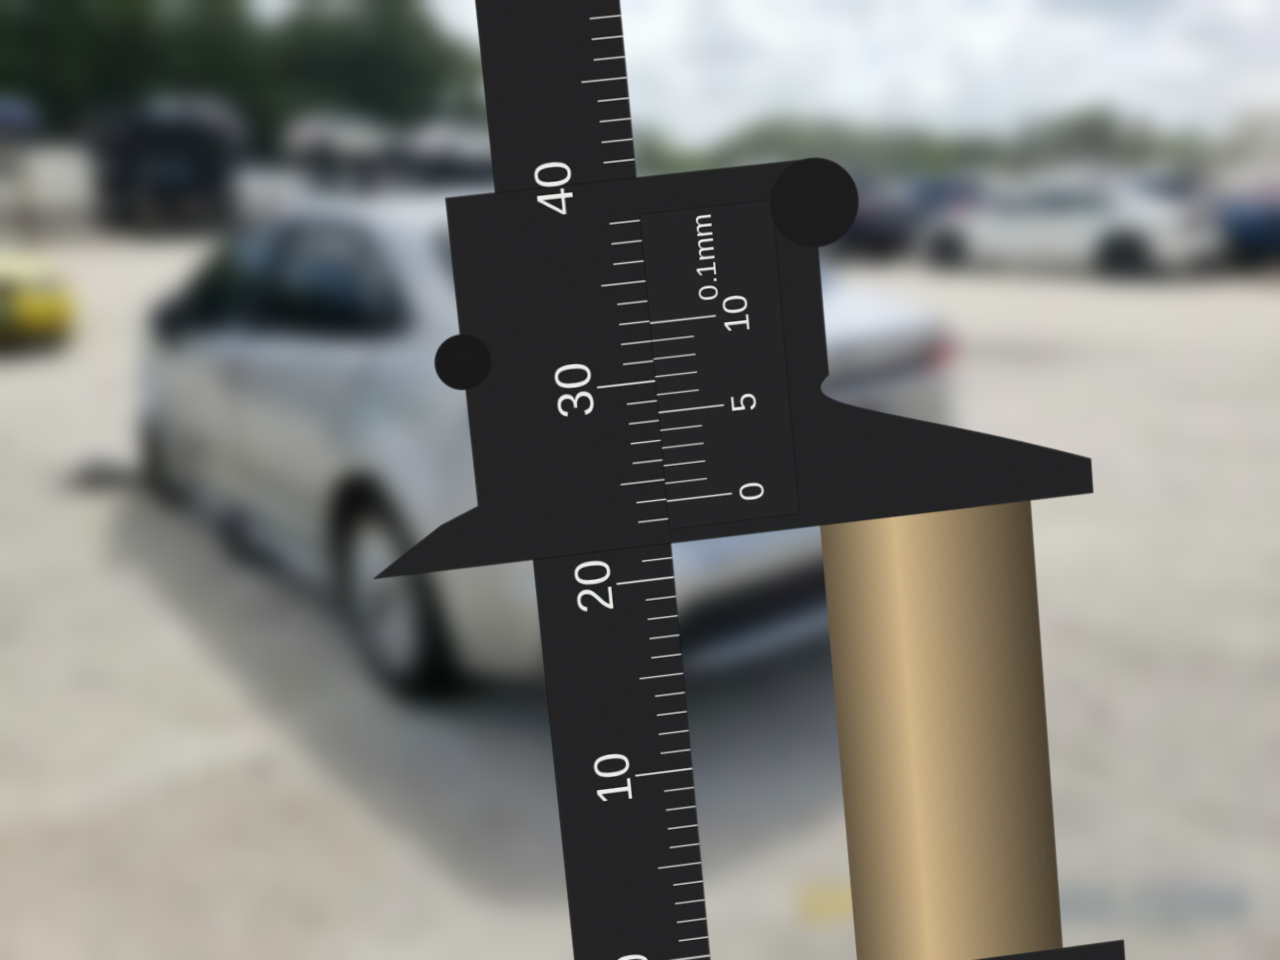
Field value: 23.9 mm
